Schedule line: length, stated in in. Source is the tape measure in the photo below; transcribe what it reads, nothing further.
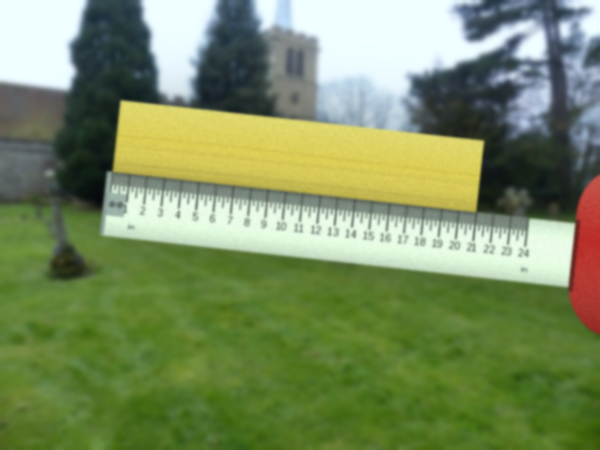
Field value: 21 in
